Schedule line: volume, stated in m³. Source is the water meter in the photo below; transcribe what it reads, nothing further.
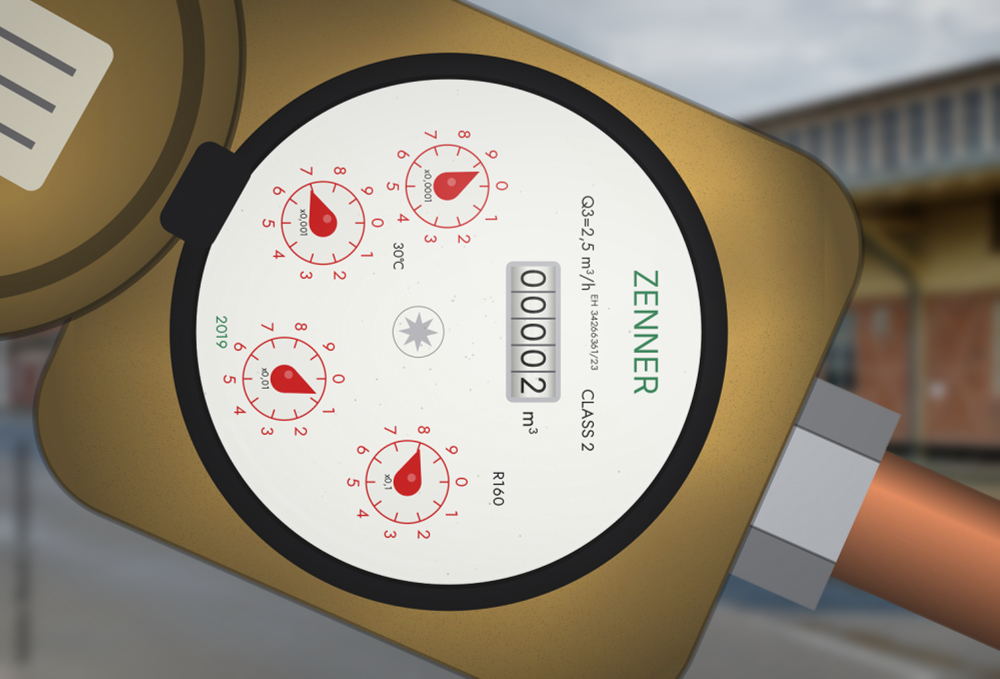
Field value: 2.8069 m³
